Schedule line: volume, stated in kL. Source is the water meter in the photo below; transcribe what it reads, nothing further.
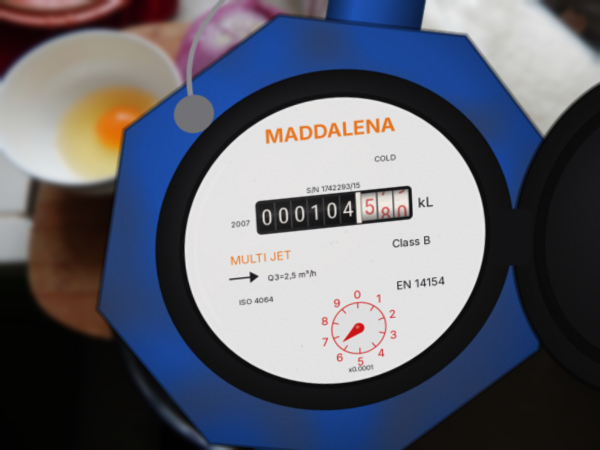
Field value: 104.5796 kL
